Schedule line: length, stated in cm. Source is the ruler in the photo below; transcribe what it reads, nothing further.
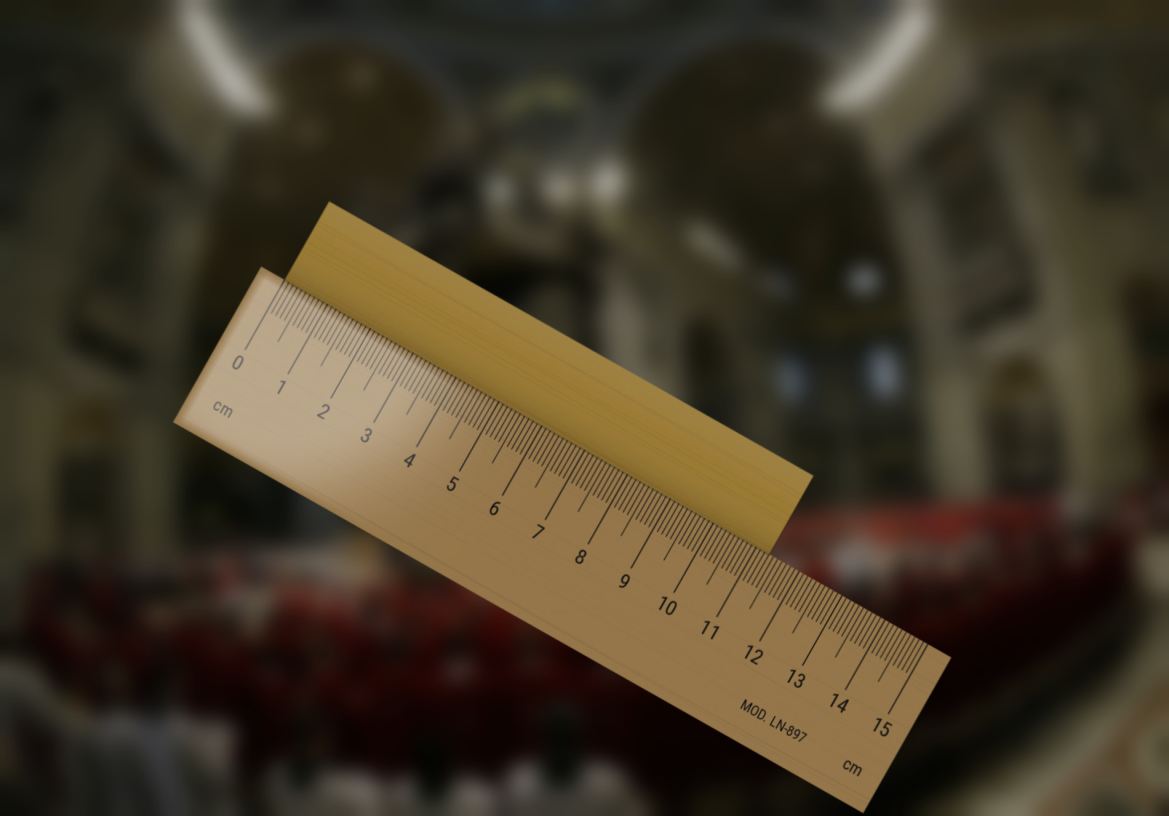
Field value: 11.3 cm
